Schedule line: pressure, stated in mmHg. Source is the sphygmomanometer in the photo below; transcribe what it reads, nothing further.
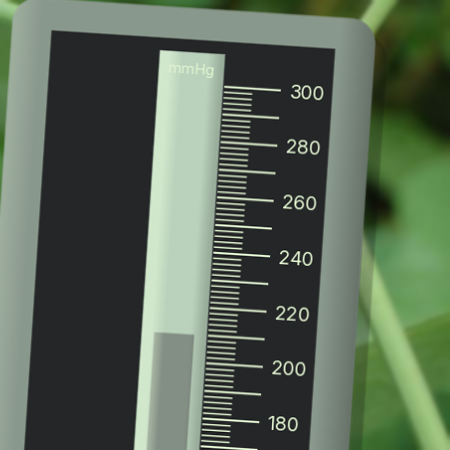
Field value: 210 mmHg
